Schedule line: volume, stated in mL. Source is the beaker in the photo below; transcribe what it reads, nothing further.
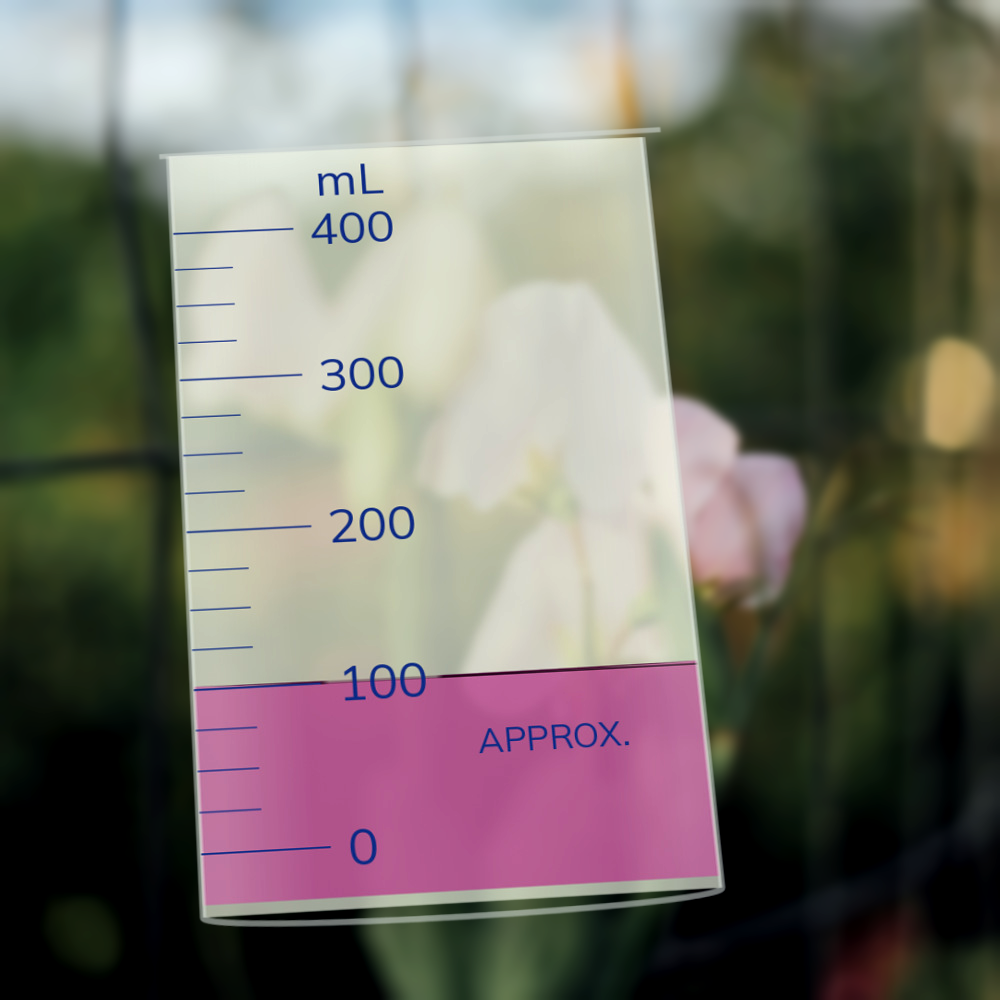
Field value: 100 mL
